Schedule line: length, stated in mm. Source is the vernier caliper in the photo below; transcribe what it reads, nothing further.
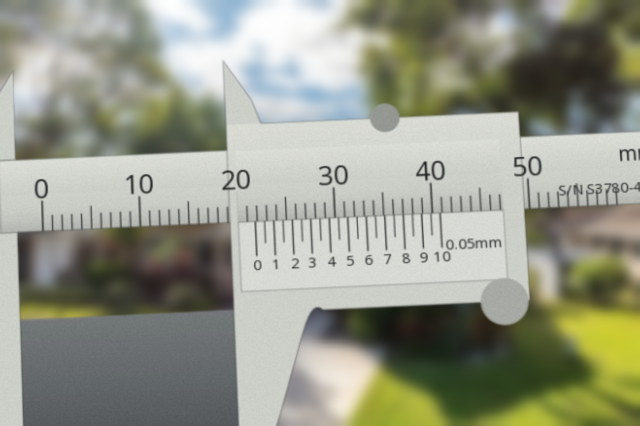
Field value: 21.8 mm
